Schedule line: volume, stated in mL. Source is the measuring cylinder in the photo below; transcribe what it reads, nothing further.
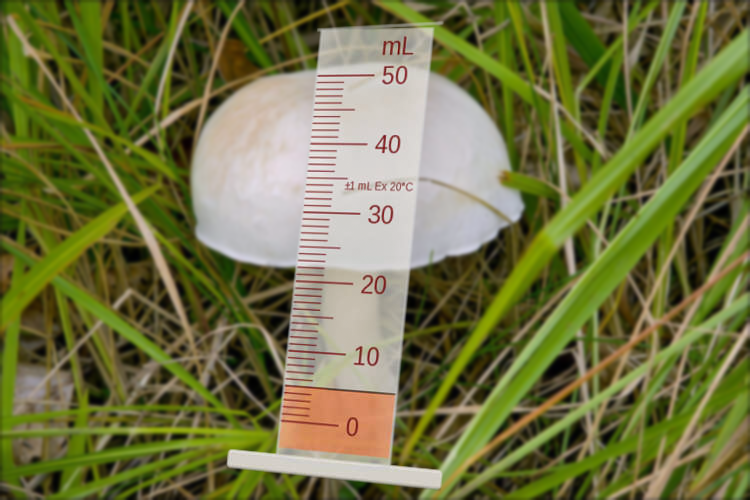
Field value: 5 mL
